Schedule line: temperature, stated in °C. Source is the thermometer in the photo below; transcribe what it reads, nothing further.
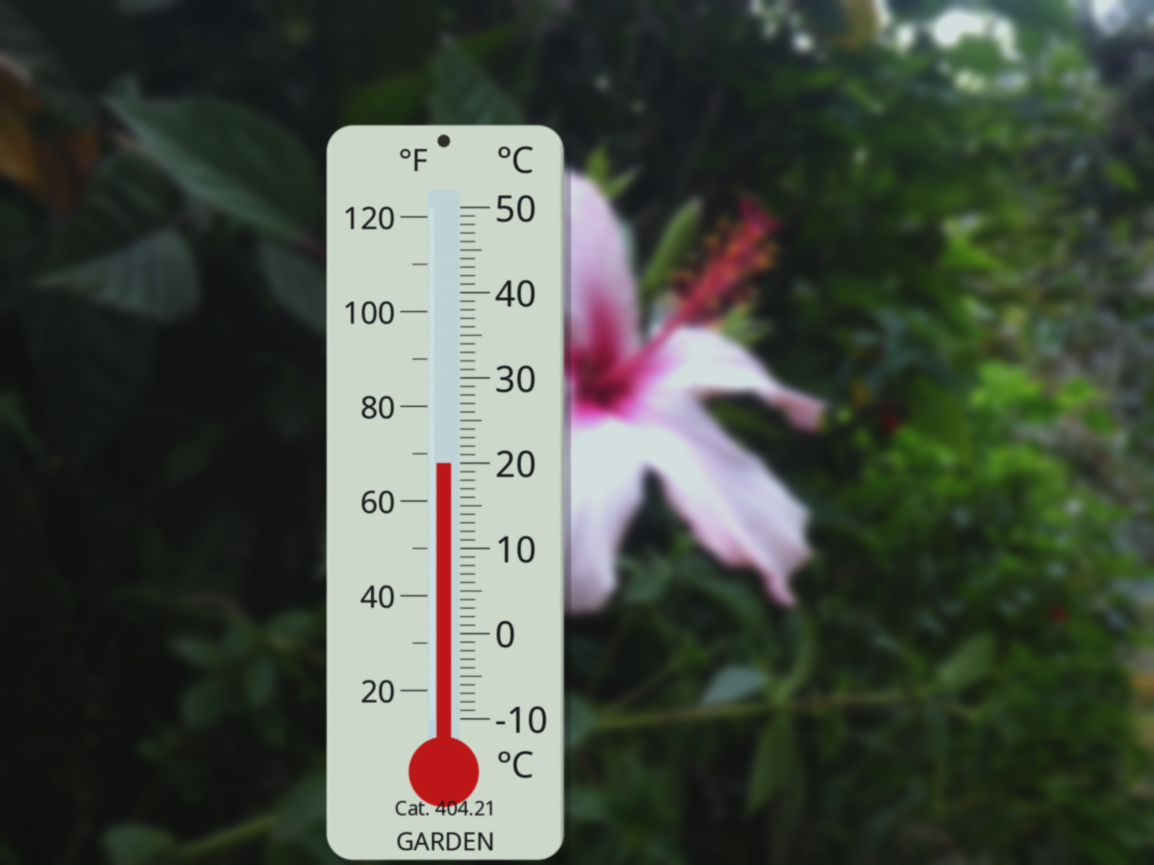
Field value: 20 °C
